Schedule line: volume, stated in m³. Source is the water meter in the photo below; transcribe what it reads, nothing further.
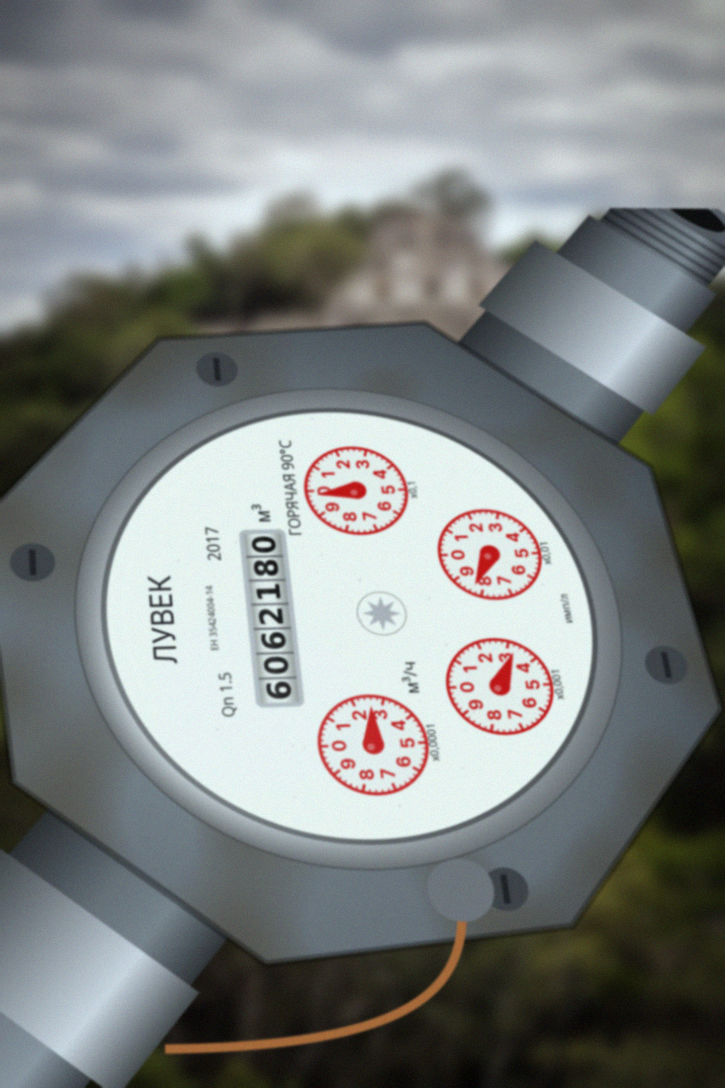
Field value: 6062179.9832 m³
